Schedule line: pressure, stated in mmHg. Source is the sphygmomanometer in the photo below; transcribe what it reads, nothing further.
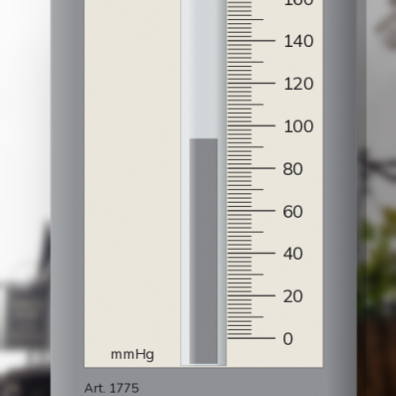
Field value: 94 mmHg
